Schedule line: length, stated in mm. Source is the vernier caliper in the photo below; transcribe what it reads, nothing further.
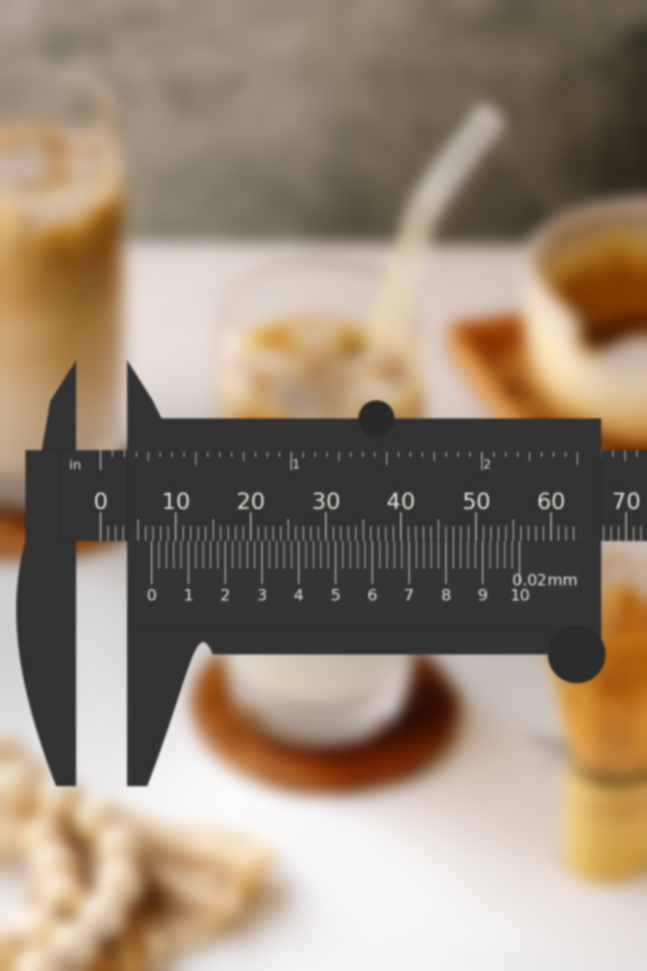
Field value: 6.8 mm
